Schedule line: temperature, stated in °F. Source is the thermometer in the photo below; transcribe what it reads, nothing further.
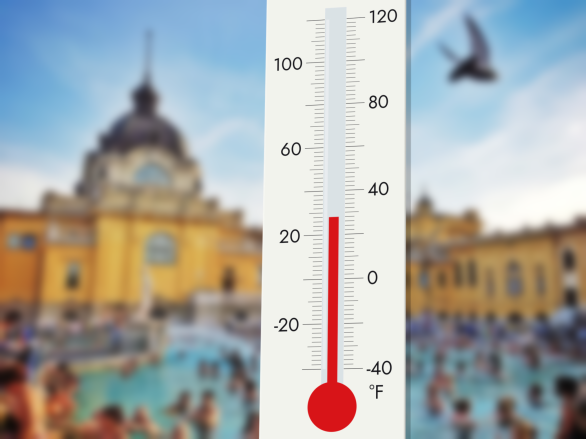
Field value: 28 °F
